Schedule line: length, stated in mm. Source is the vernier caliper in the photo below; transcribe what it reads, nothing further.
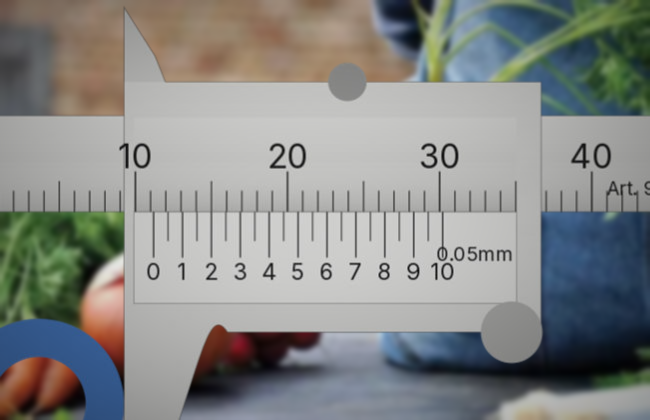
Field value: 11.2 mm
